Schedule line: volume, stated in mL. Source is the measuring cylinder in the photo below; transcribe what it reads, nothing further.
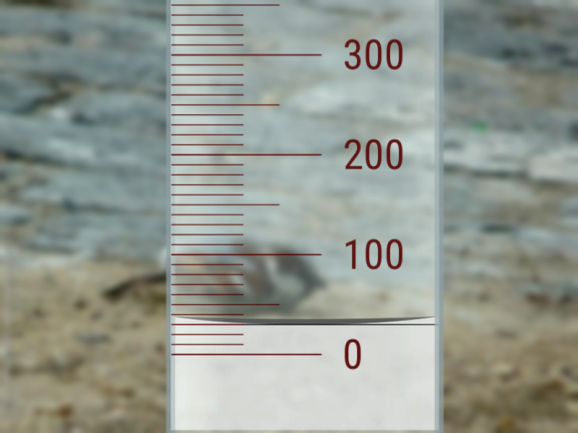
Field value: 30 mL
